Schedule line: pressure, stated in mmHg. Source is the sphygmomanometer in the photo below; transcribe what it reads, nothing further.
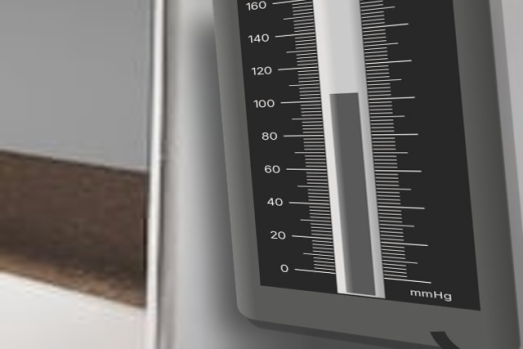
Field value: 104 mmHg
